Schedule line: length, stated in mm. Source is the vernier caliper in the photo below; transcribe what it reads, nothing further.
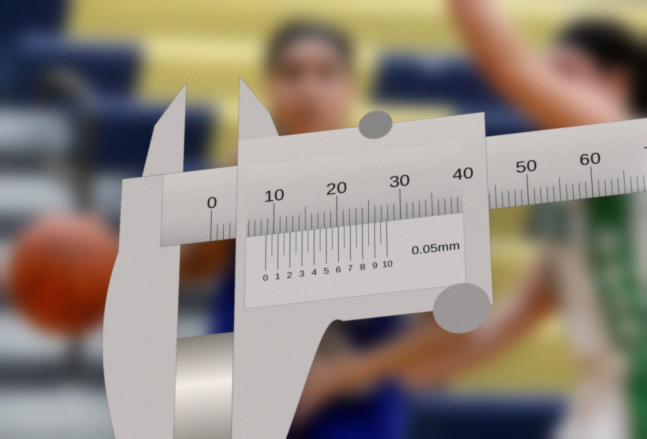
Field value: 8.8 mm
